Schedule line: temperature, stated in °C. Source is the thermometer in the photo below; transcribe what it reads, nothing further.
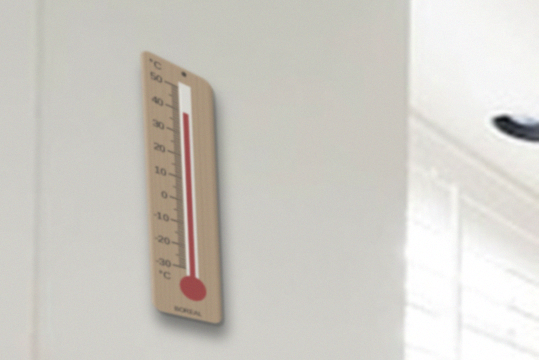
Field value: 40 °C
